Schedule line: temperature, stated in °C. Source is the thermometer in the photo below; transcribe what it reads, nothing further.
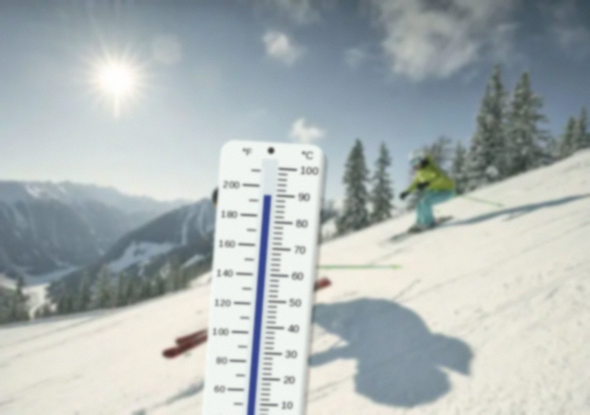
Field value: 90 °C
